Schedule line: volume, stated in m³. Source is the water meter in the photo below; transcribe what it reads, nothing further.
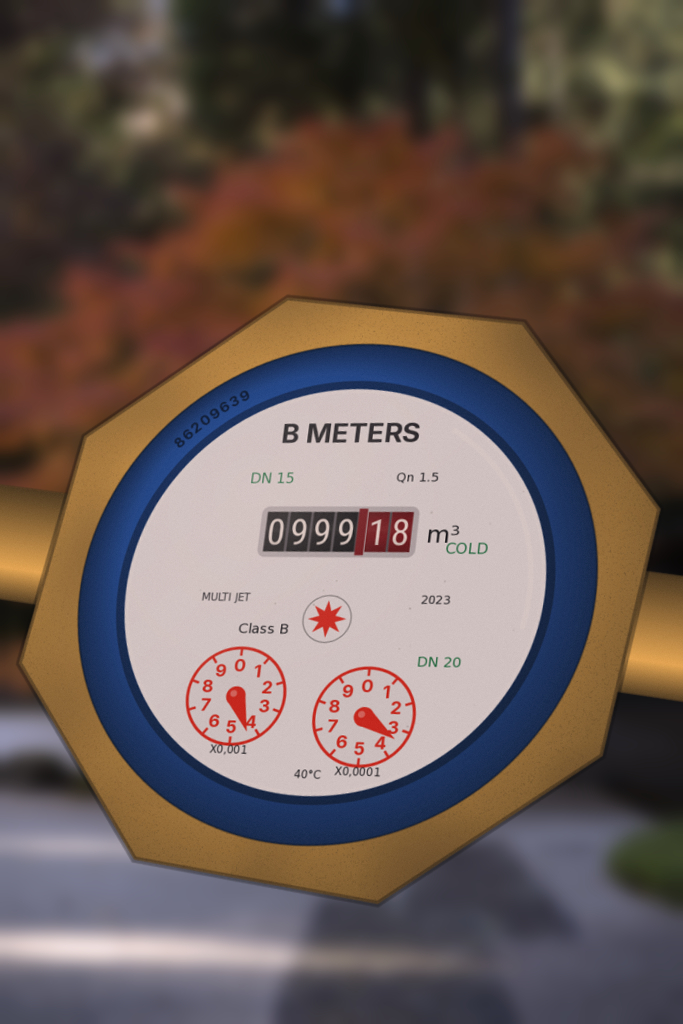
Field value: 999.1843 m³
